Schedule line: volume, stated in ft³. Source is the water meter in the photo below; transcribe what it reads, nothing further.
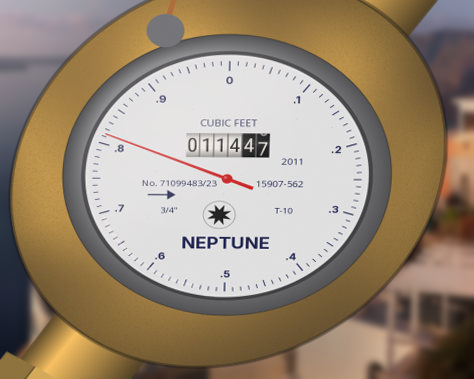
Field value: 11446.81 ft³
